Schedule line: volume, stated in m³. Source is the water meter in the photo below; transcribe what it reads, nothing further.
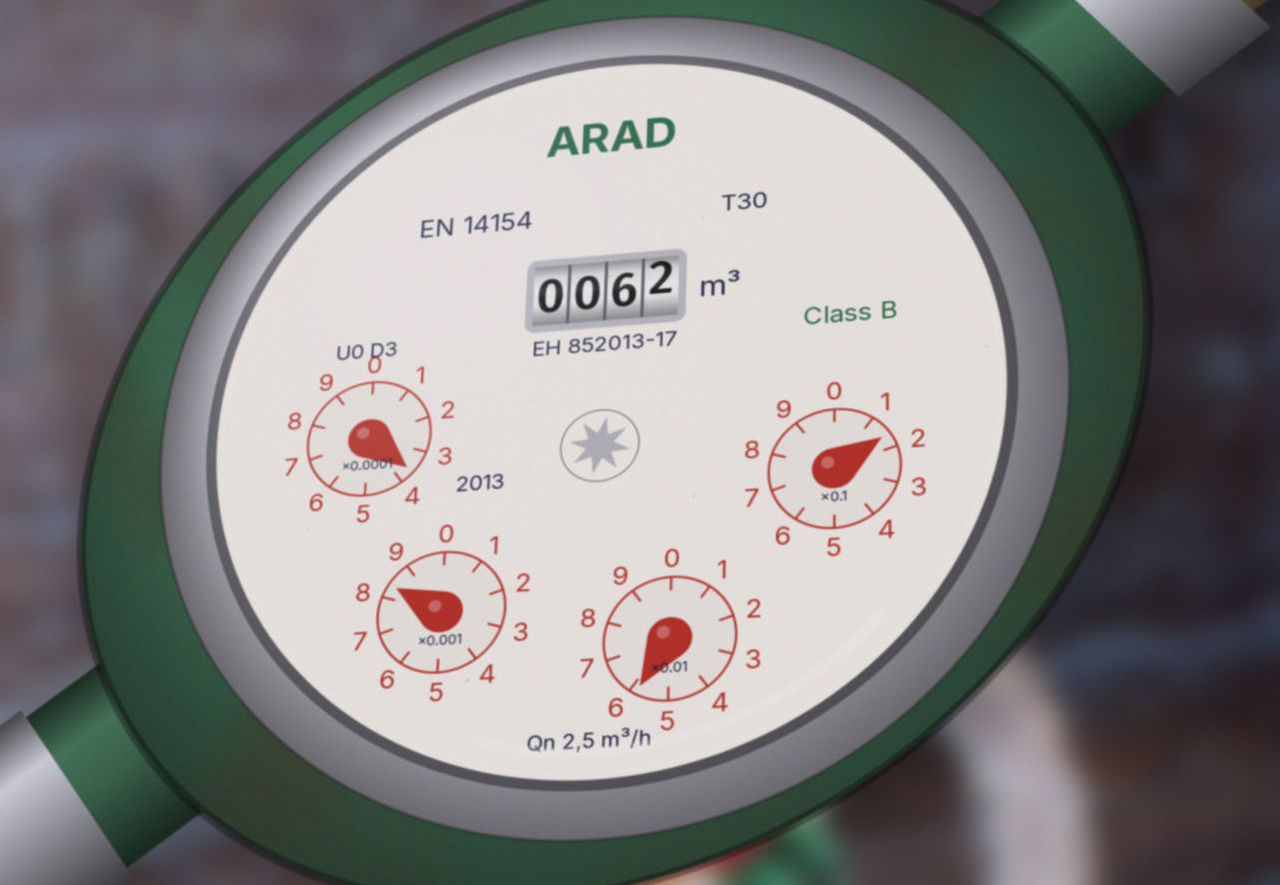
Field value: 62.1583 m³
